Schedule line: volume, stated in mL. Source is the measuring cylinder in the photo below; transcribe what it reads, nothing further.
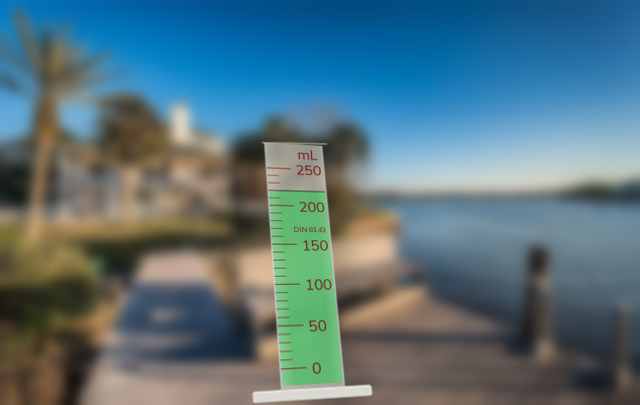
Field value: 220 mL
